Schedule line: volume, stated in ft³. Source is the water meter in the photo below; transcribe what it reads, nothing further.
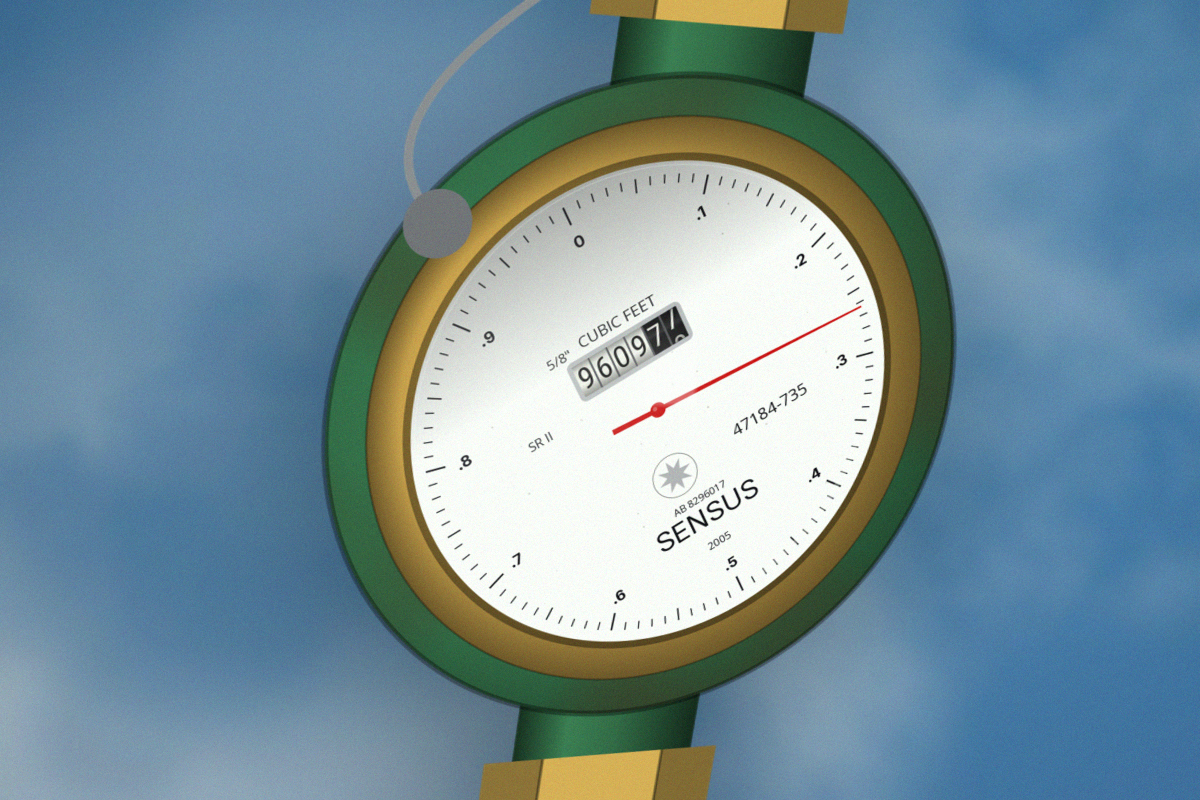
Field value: 960977.26 ft³
